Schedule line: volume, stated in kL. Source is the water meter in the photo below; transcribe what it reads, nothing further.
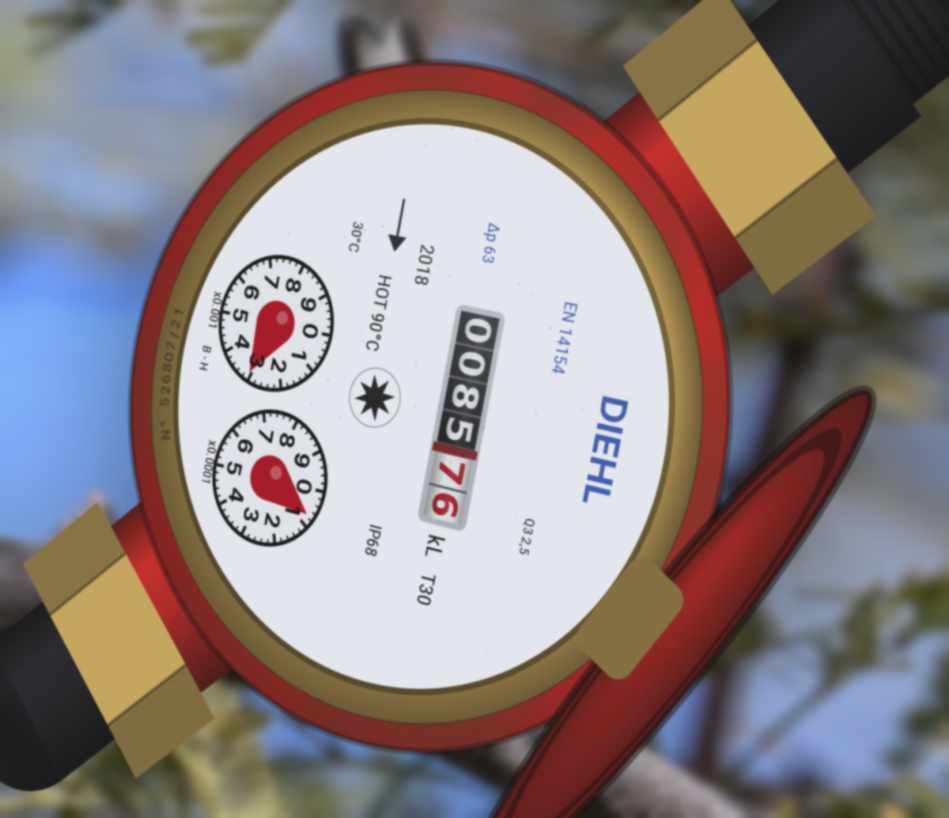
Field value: 85.7630 kL
